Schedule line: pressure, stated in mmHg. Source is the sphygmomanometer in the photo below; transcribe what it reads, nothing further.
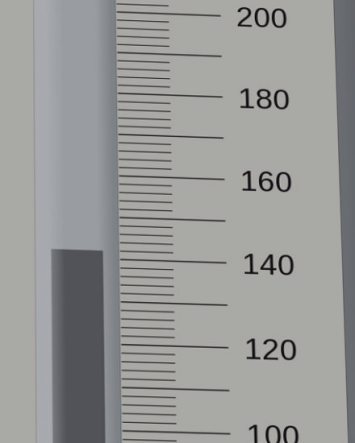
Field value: 142 mmHg
